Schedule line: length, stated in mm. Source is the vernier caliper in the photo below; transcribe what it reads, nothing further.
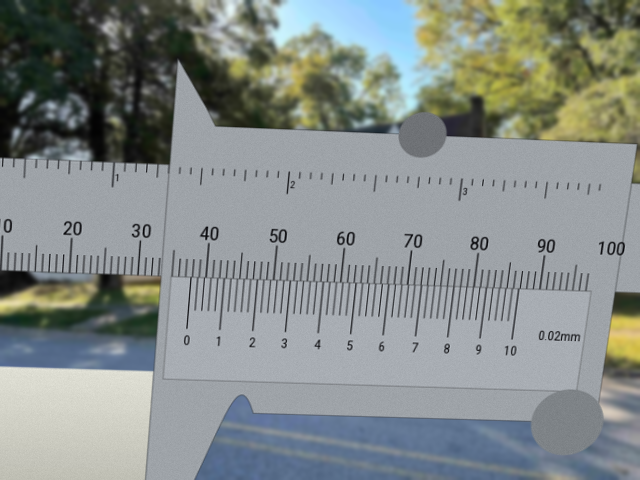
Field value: 37.8 mm
